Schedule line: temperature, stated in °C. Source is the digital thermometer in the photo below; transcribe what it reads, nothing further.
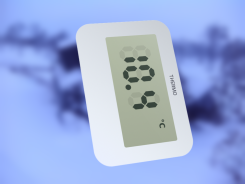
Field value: 10.4 °C
